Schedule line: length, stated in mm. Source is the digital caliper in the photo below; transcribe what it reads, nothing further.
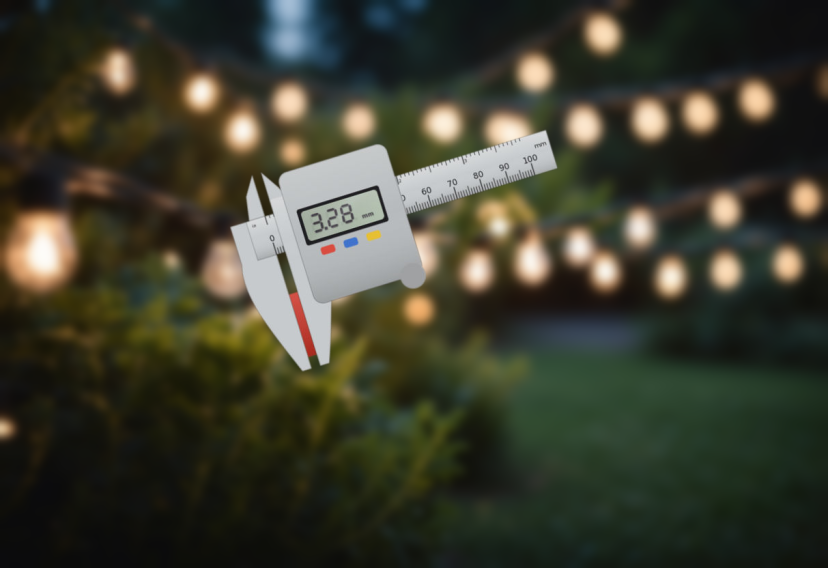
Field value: 3.28 mm
